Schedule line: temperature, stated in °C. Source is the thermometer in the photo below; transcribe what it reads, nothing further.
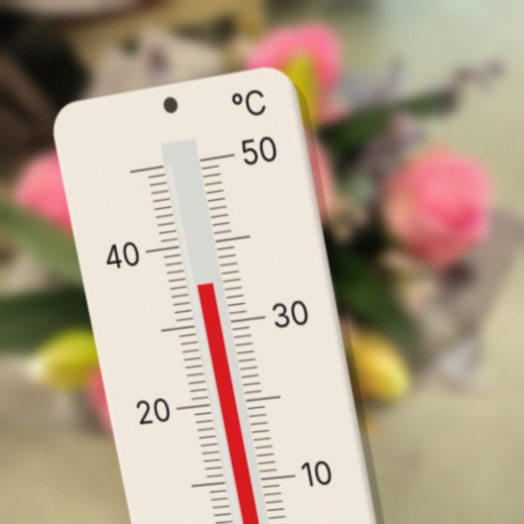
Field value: 35 °C
